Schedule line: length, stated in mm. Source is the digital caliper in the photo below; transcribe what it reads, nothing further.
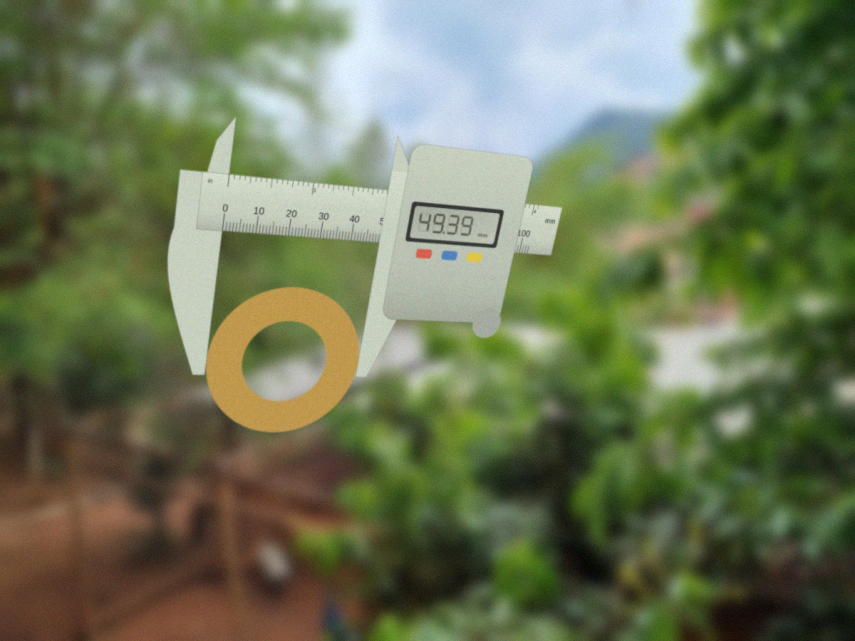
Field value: 49.39 mm
